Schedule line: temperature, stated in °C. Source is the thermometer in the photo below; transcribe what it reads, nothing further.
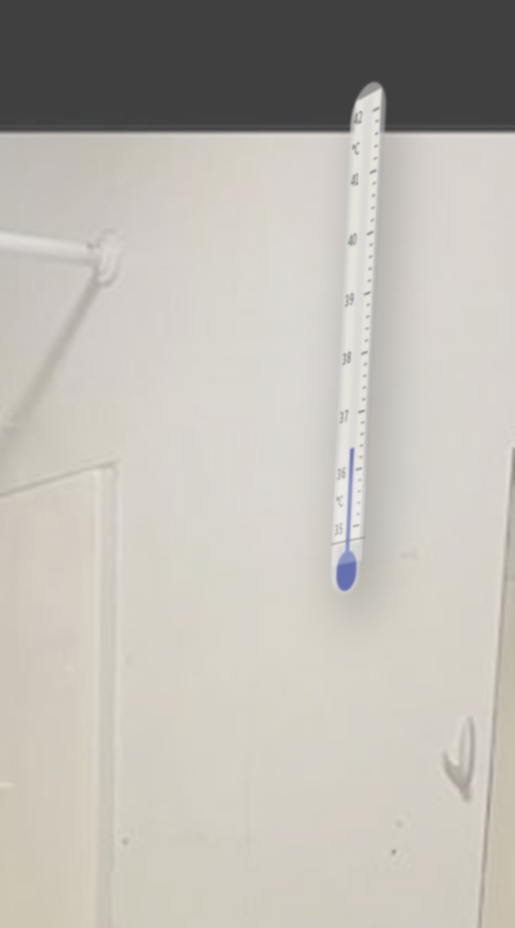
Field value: 36.4 °C
